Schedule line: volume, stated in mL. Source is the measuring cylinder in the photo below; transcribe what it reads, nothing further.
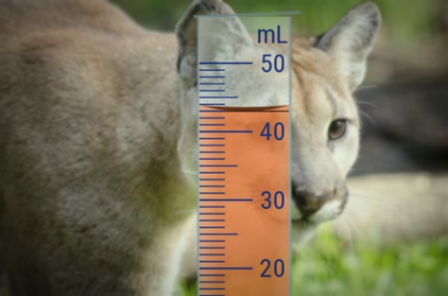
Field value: 43 mL
